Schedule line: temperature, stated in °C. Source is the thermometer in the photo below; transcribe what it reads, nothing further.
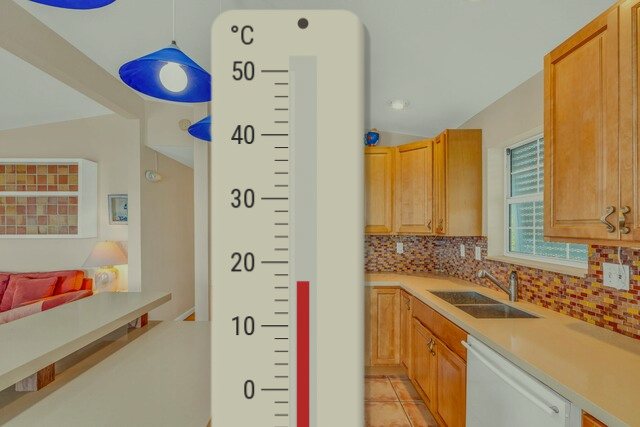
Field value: 17 °C
